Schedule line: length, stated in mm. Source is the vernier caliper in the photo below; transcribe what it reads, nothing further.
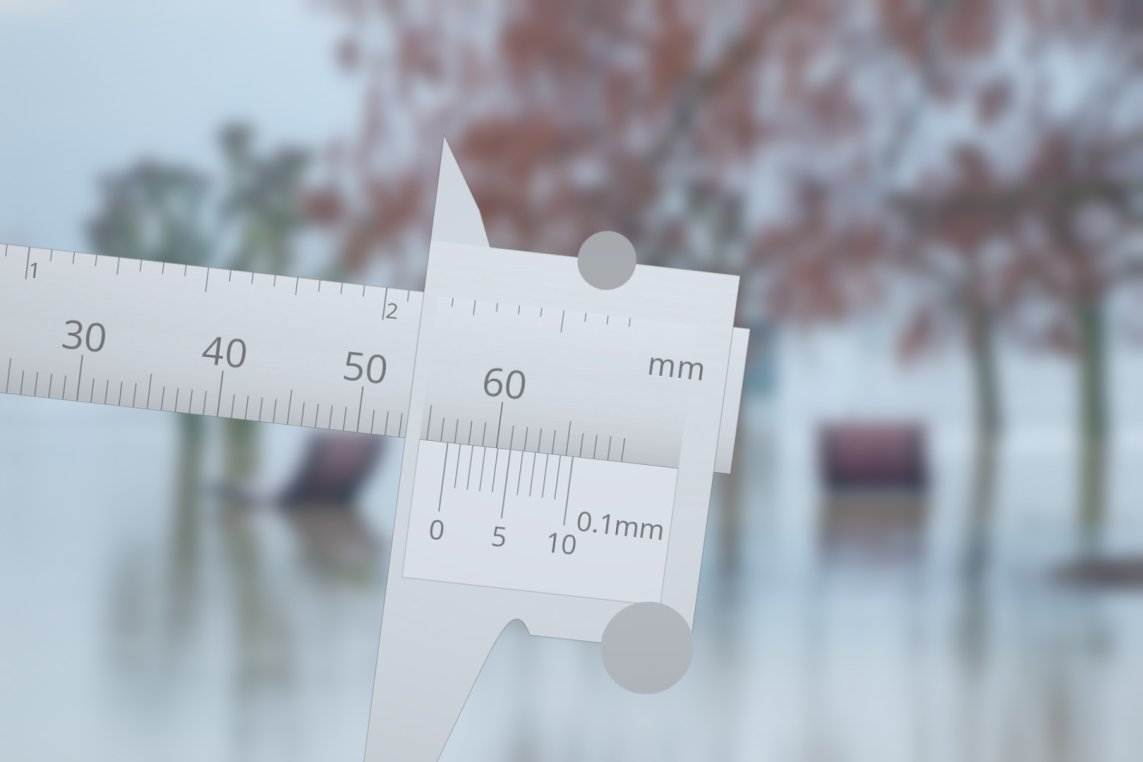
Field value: 56.5 mm
